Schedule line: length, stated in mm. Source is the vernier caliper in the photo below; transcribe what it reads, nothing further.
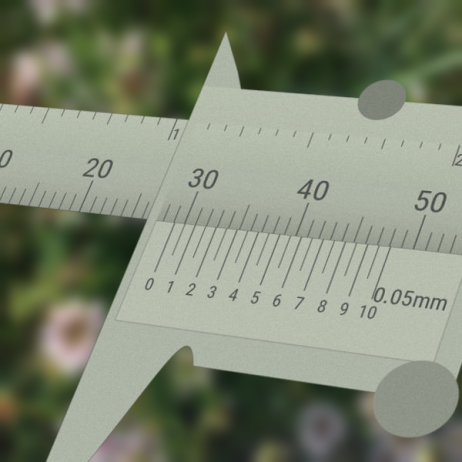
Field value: 29.1 mm
